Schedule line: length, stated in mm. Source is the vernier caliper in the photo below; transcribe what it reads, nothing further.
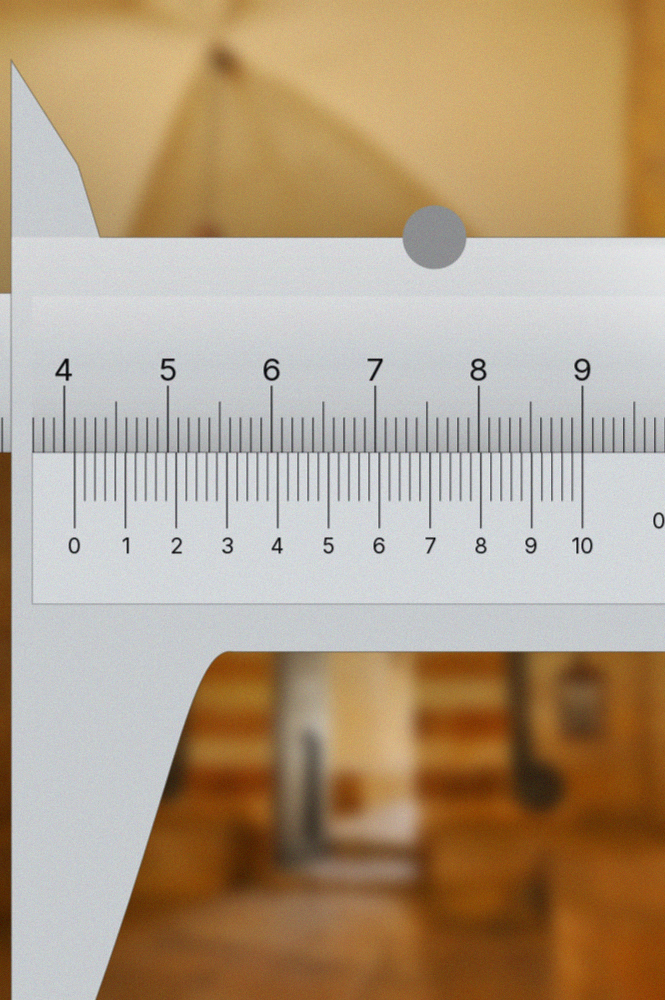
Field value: 41.0 mm
